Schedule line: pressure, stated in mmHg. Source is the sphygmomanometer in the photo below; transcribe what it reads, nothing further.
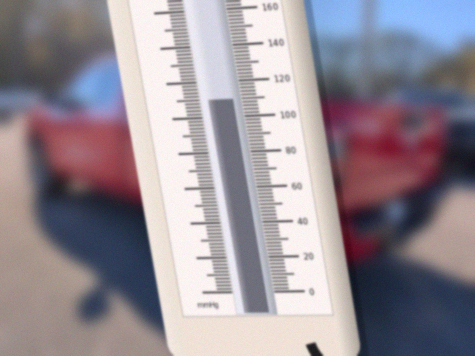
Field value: 110 mmHg
